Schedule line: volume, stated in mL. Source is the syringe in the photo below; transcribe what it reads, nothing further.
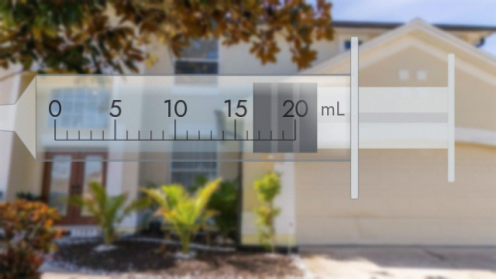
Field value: 16.5 mL
